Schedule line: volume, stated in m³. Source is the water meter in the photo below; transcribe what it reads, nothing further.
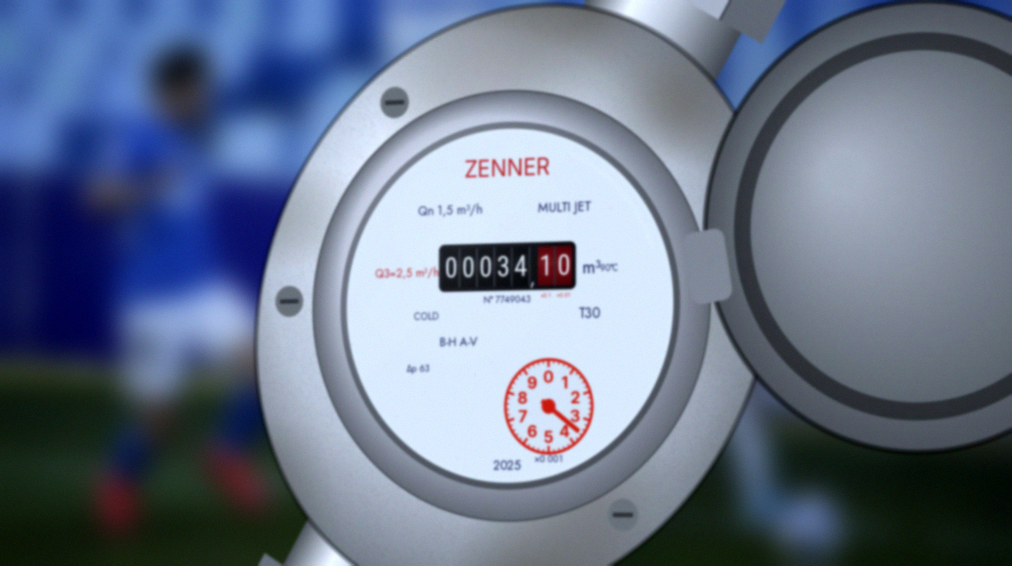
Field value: 34.103 m³
